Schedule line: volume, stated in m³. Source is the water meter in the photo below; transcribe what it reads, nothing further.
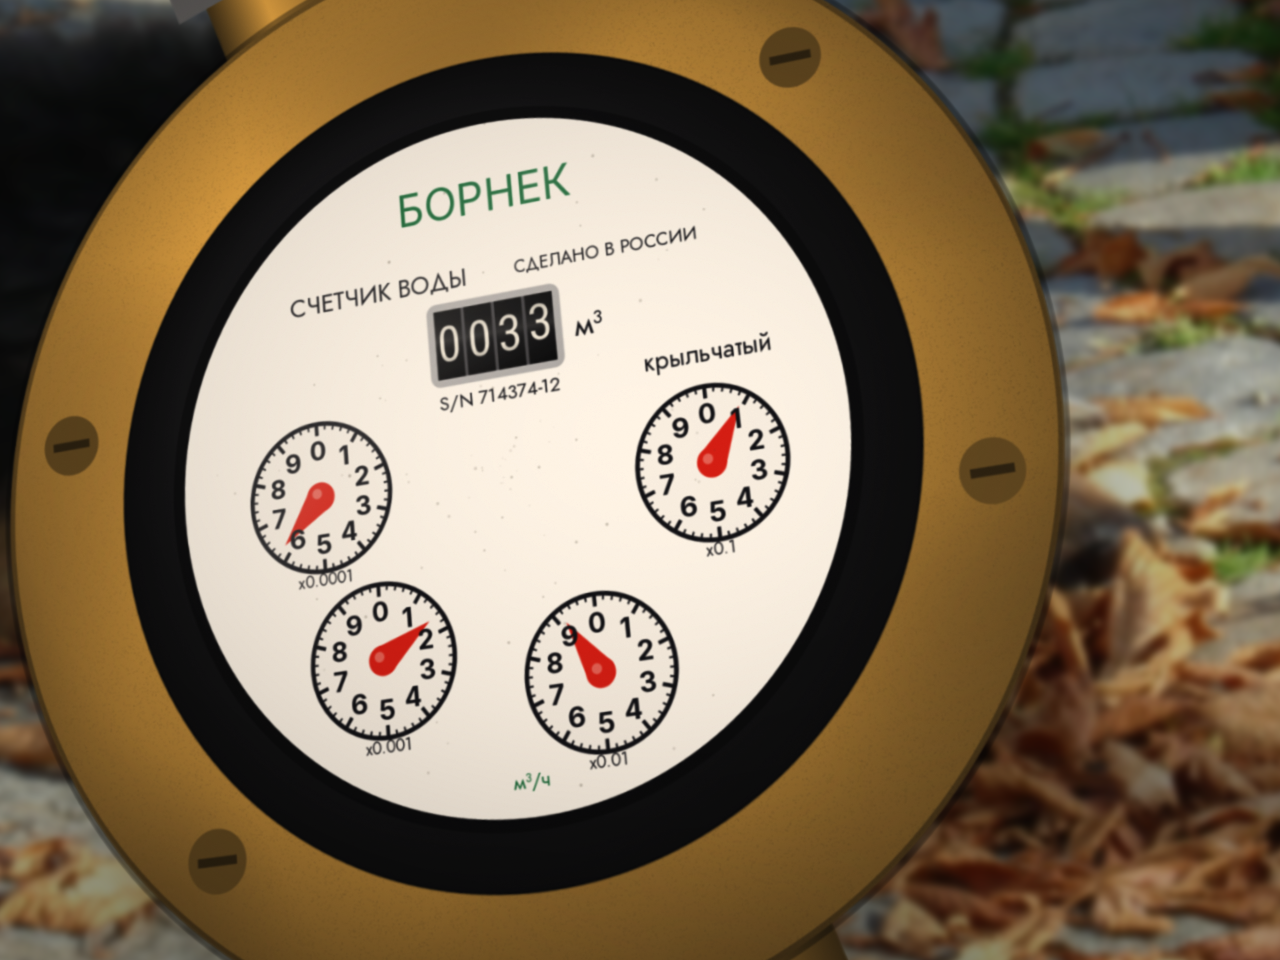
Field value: 33.0916 m³
